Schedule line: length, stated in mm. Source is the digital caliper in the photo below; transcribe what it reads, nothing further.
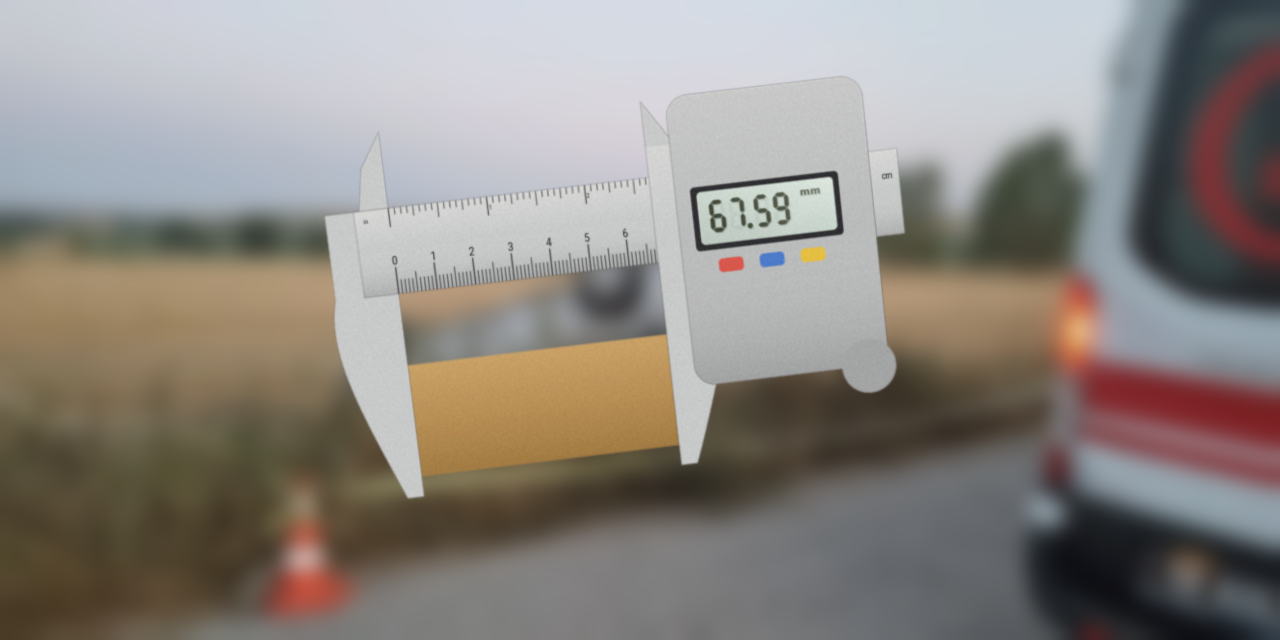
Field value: 67.59 mm
